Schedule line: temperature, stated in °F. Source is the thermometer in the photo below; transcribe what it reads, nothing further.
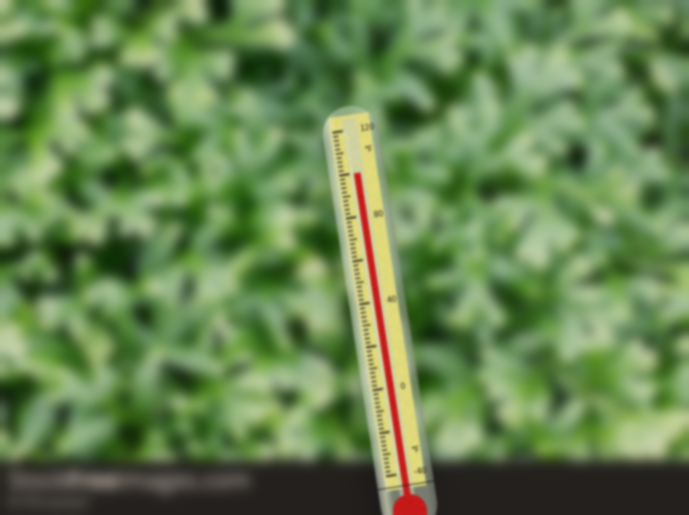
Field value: 100 °F
